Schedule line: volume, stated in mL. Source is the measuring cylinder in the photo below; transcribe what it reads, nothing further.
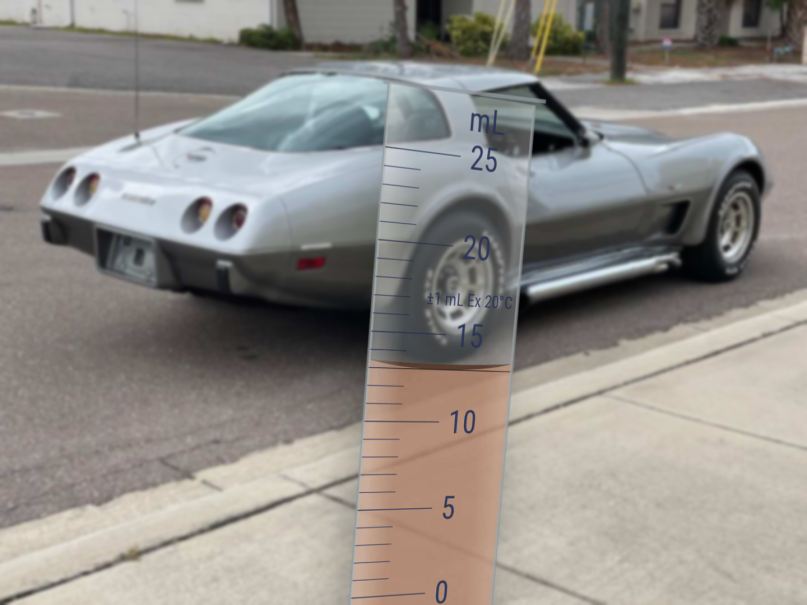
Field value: 13 mL
